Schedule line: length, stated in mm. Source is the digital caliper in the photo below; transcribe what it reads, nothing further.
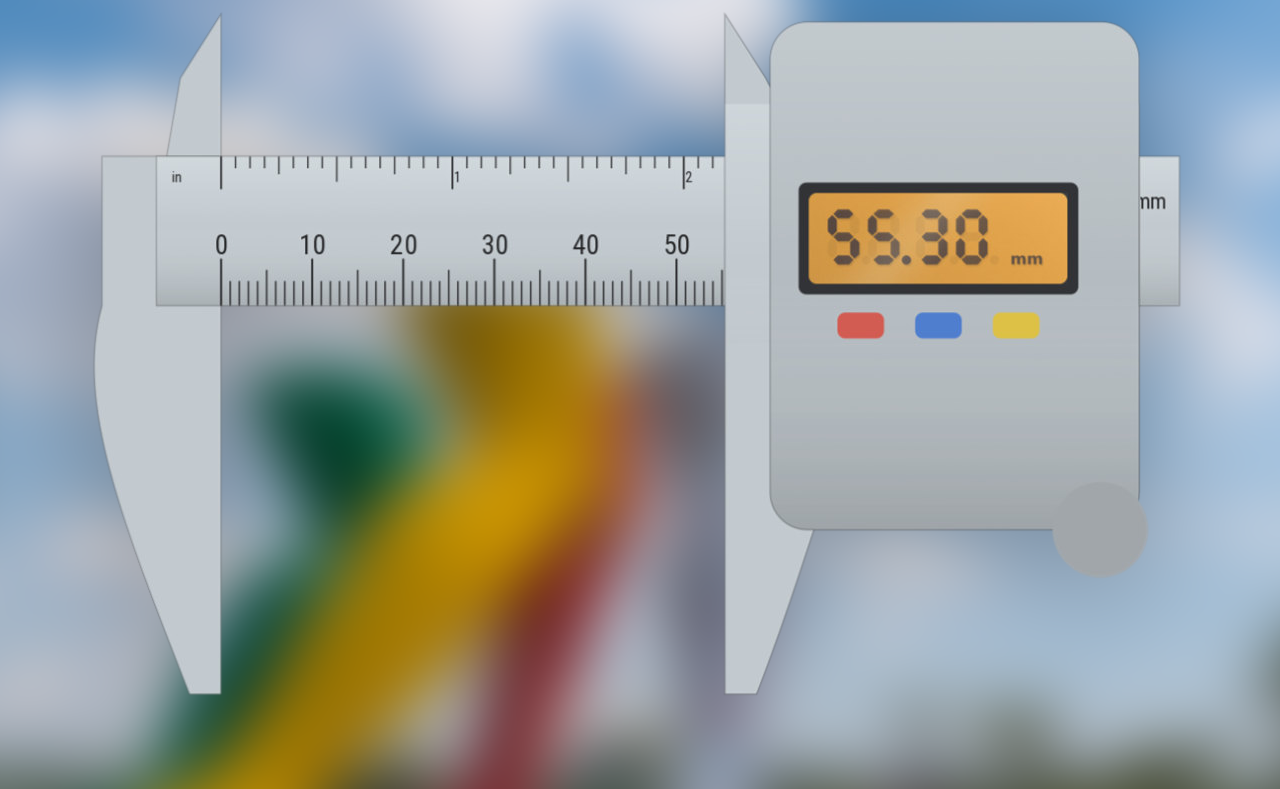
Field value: 55.30 mm
